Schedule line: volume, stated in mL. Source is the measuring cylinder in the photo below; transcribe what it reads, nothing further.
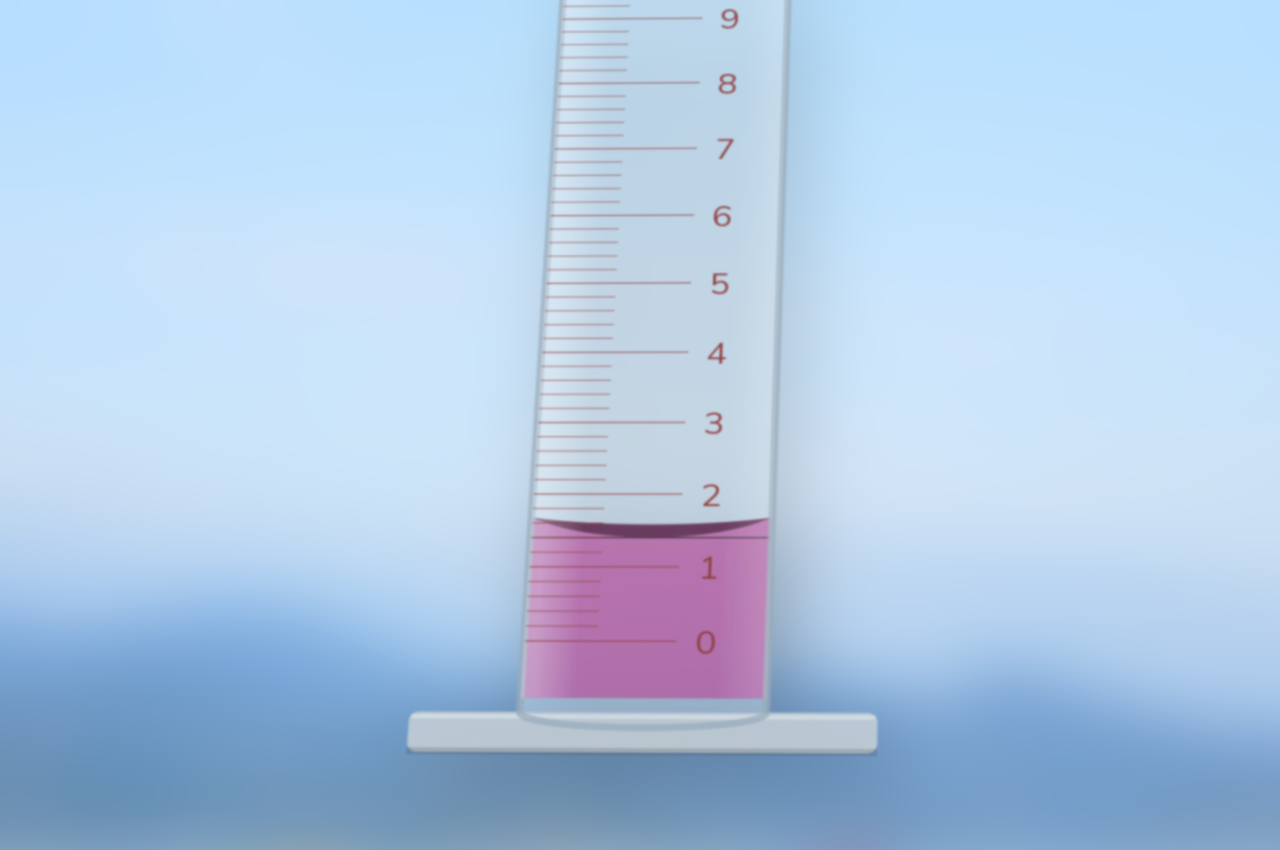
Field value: 1.4 mL
